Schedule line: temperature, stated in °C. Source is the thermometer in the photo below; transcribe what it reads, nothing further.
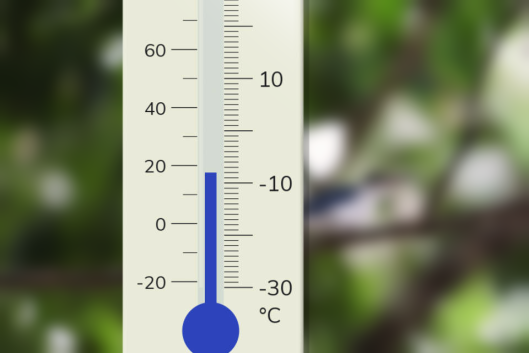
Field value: -8 °C
